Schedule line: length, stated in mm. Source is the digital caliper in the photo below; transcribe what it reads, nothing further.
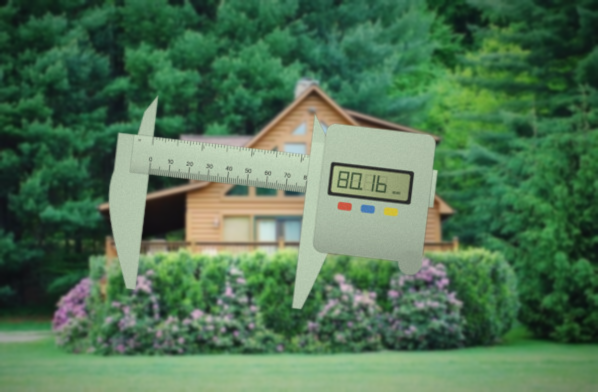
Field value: 80.16 mm
